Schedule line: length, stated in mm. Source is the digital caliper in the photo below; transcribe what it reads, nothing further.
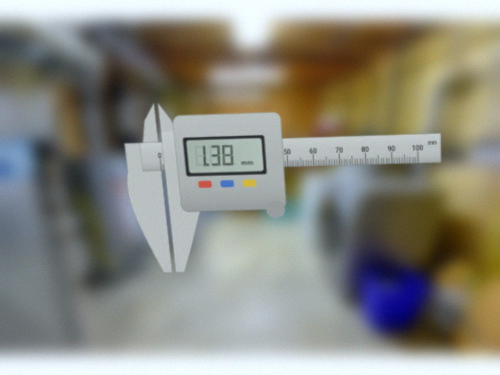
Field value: 1.38 mm
